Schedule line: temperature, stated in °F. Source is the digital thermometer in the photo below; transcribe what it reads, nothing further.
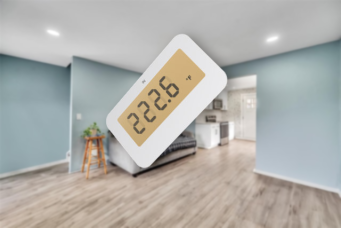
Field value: 222.6 °F
